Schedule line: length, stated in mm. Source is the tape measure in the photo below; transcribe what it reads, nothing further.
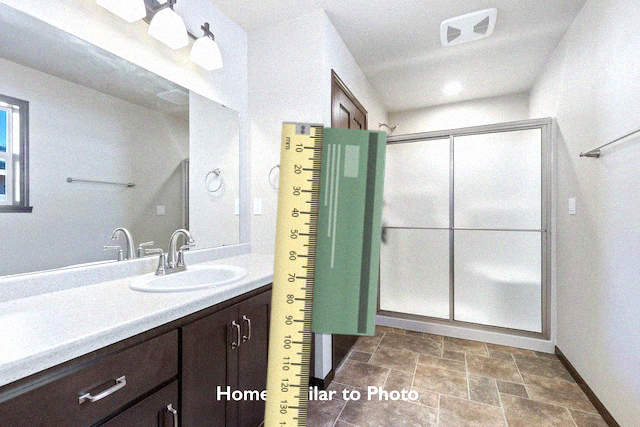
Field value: 95 mm
